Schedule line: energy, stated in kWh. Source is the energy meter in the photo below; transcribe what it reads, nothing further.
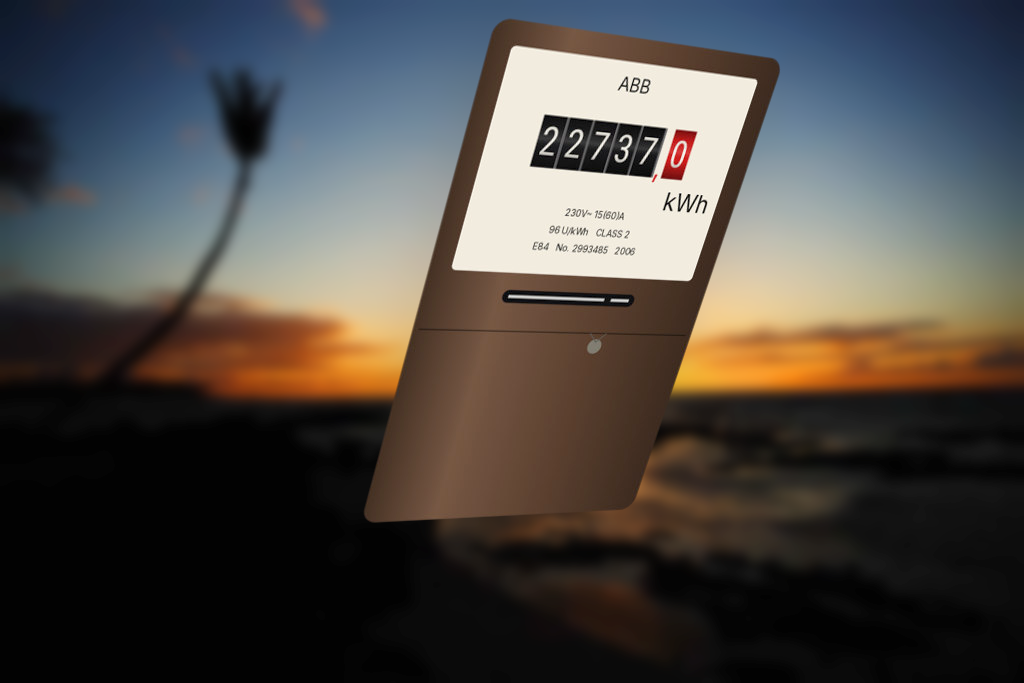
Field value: 22737.0 kWh
